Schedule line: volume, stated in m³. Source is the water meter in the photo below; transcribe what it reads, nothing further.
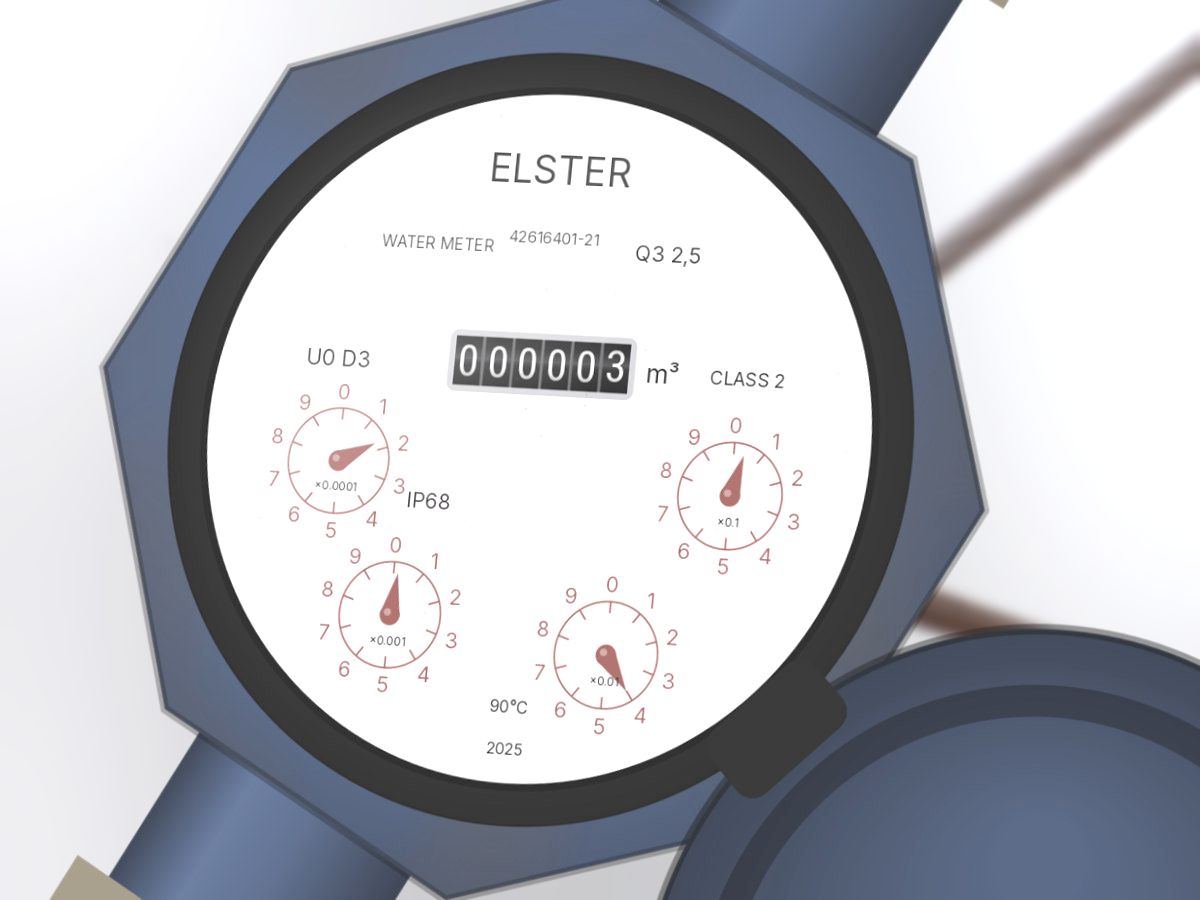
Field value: 3.0401 m³
